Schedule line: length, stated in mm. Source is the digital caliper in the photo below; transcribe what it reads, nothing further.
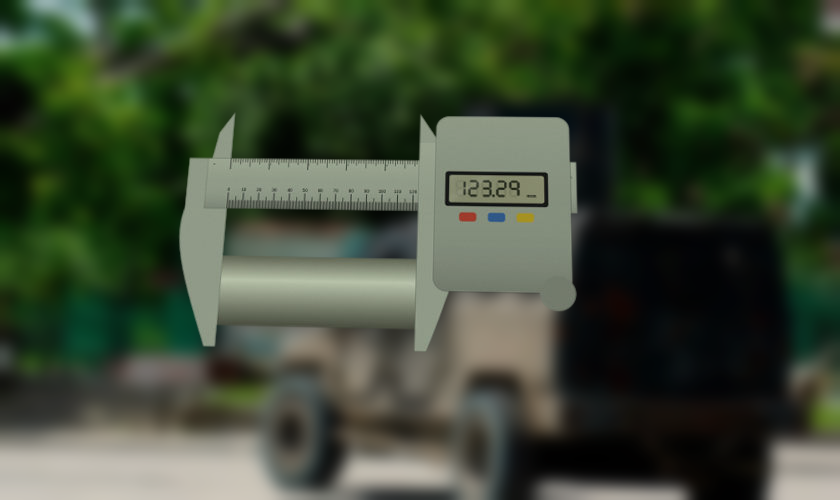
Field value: 123.29 mm
